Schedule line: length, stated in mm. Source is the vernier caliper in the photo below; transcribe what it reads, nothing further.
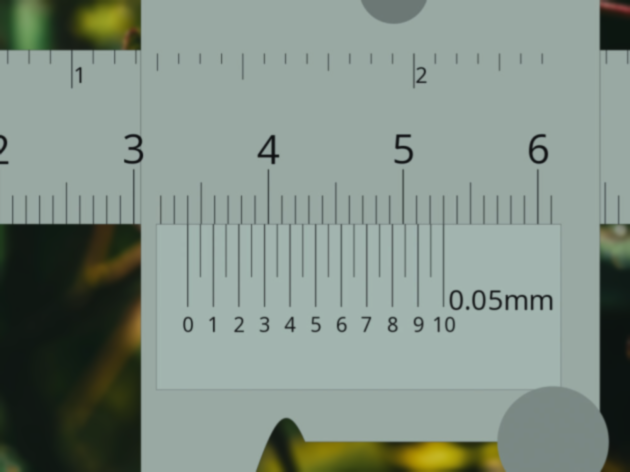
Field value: 34.0 mm
